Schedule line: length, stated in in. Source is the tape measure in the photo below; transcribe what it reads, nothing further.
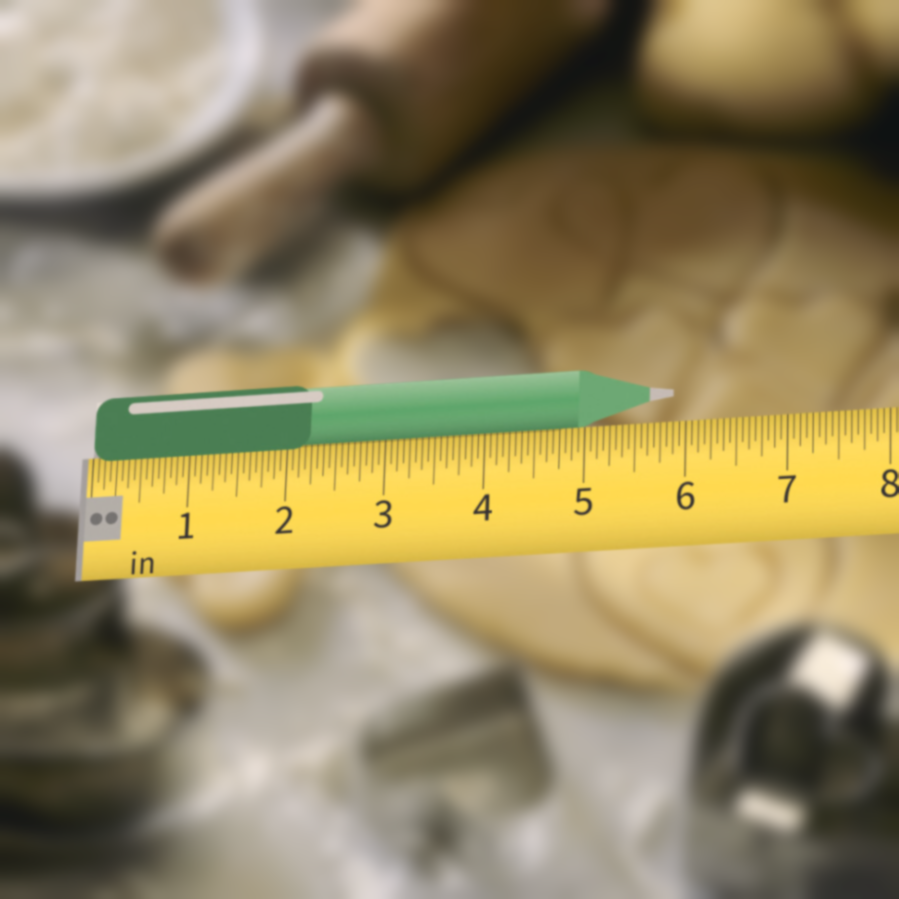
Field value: 5.875 in
